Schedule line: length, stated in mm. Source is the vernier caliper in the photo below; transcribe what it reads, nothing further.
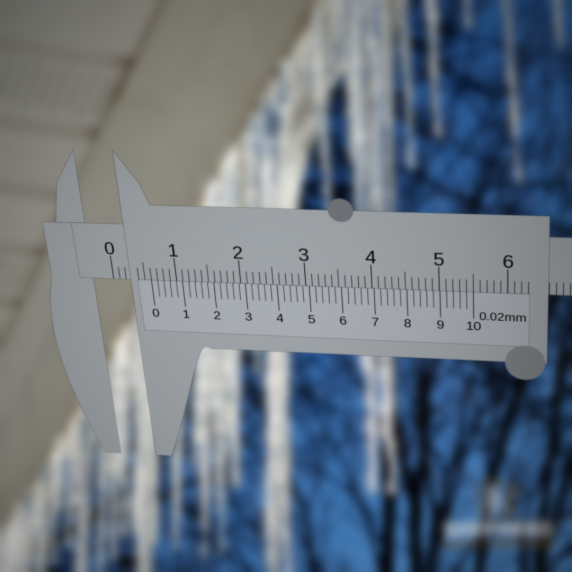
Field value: 6.0 mm
